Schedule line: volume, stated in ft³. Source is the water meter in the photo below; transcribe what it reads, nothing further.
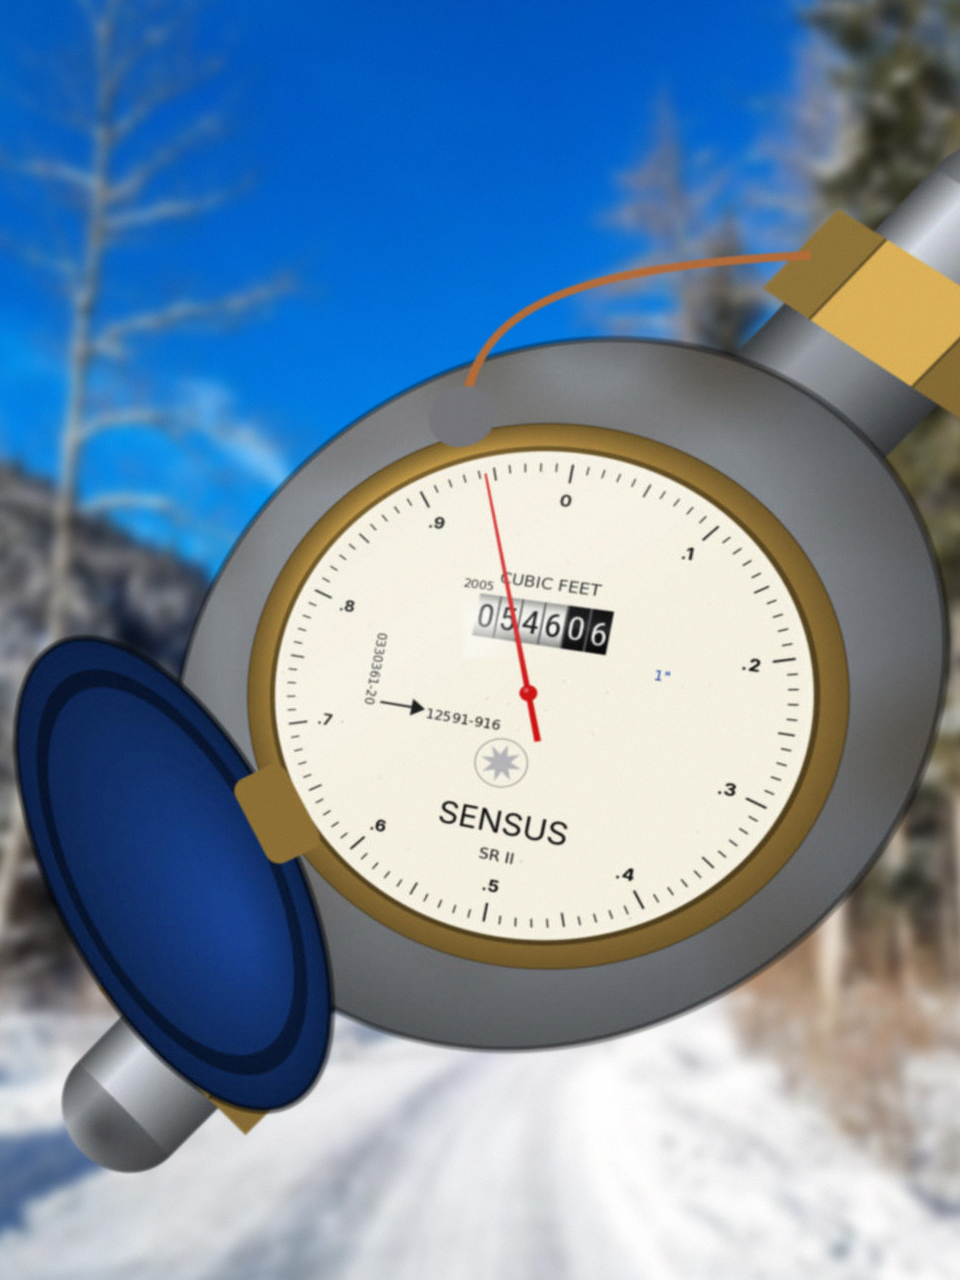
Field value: 54605.94 ft³
